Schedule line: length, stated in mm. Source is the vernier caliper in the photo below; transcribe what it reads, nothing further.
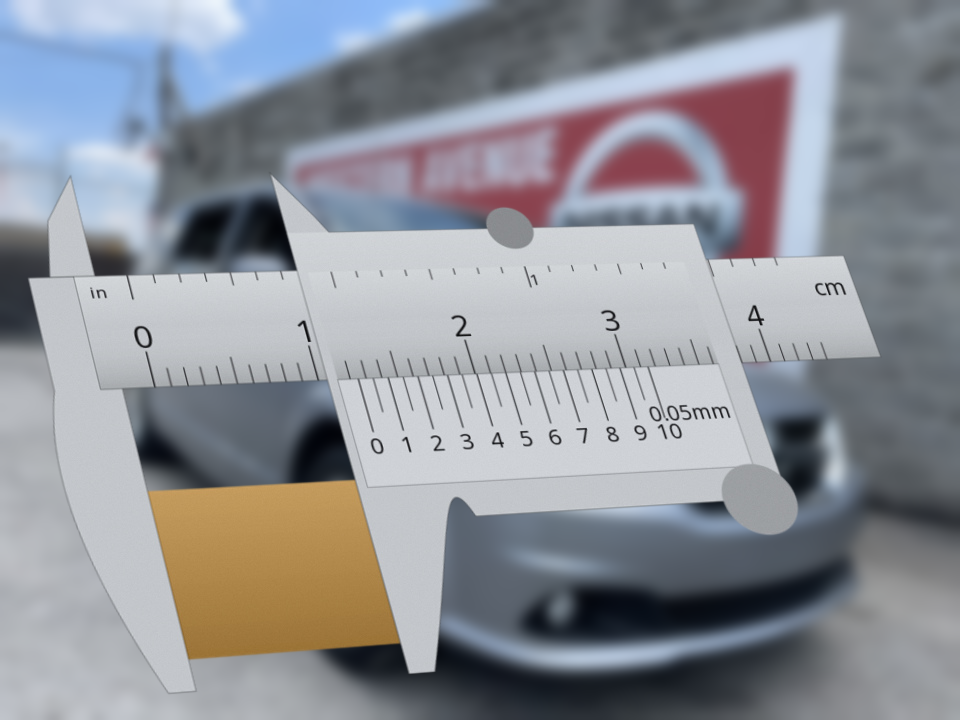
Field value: 12.5 mm
